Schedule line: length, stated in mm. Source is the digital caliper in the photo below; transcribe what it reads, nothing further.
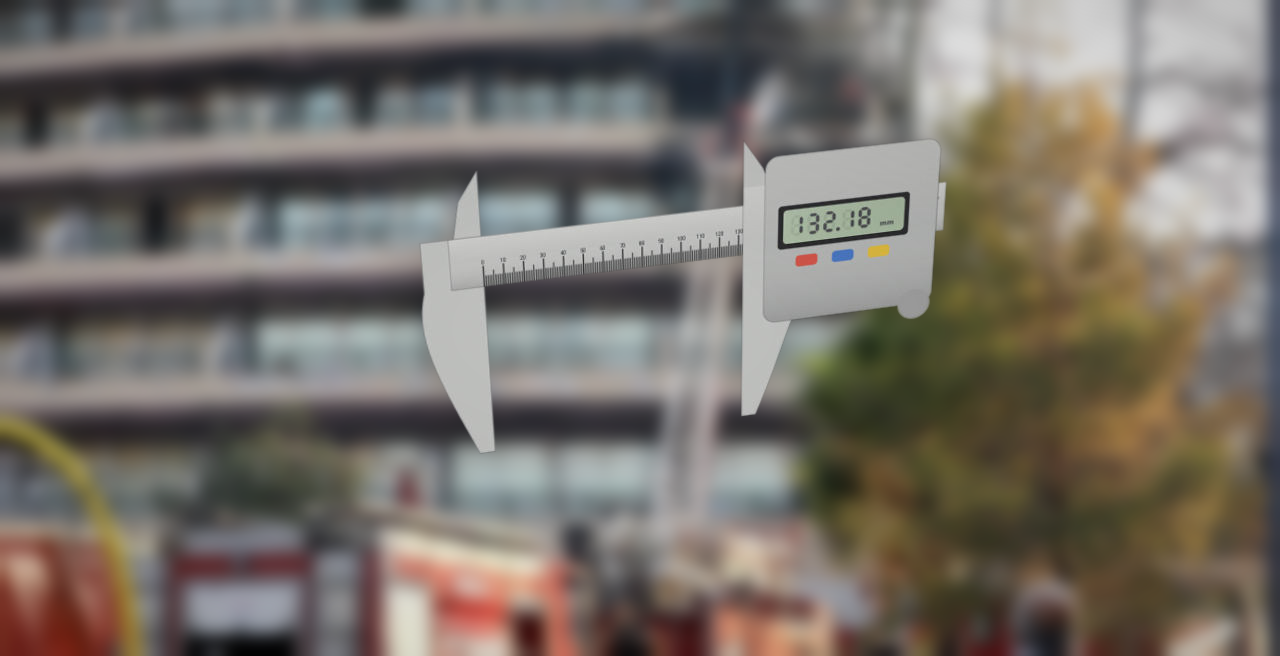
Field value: 132.18 mm
